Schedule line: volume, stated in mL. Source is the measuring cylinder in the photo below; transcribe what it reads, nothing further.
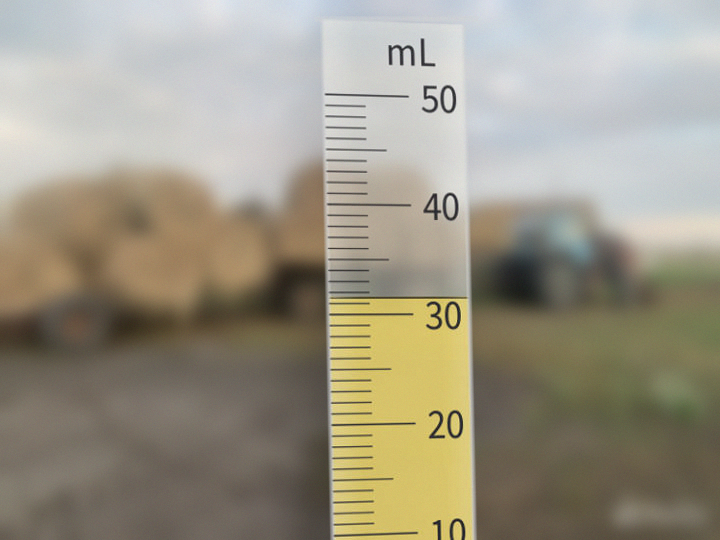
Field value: 31.5 mL
